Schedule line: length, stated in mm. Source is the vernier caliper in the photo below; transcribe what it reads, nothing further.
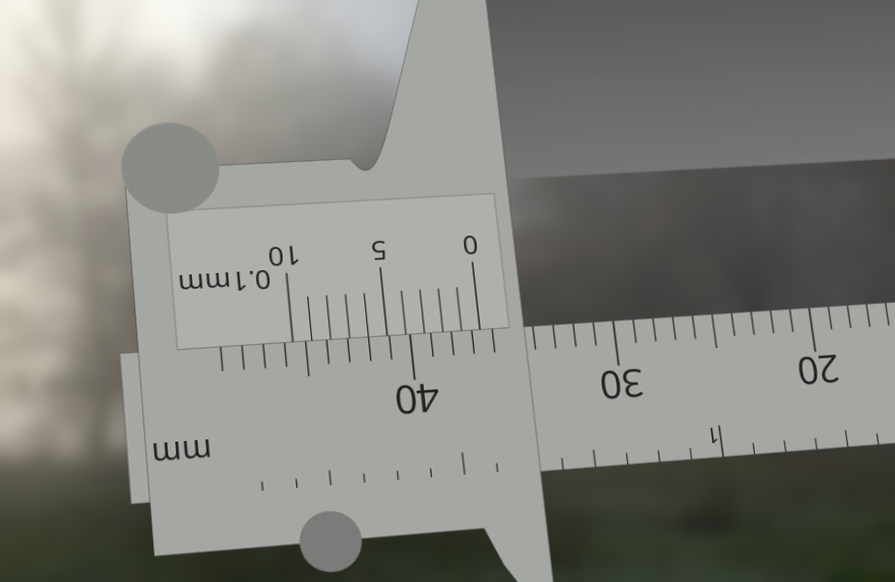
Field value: 36.6 mm
